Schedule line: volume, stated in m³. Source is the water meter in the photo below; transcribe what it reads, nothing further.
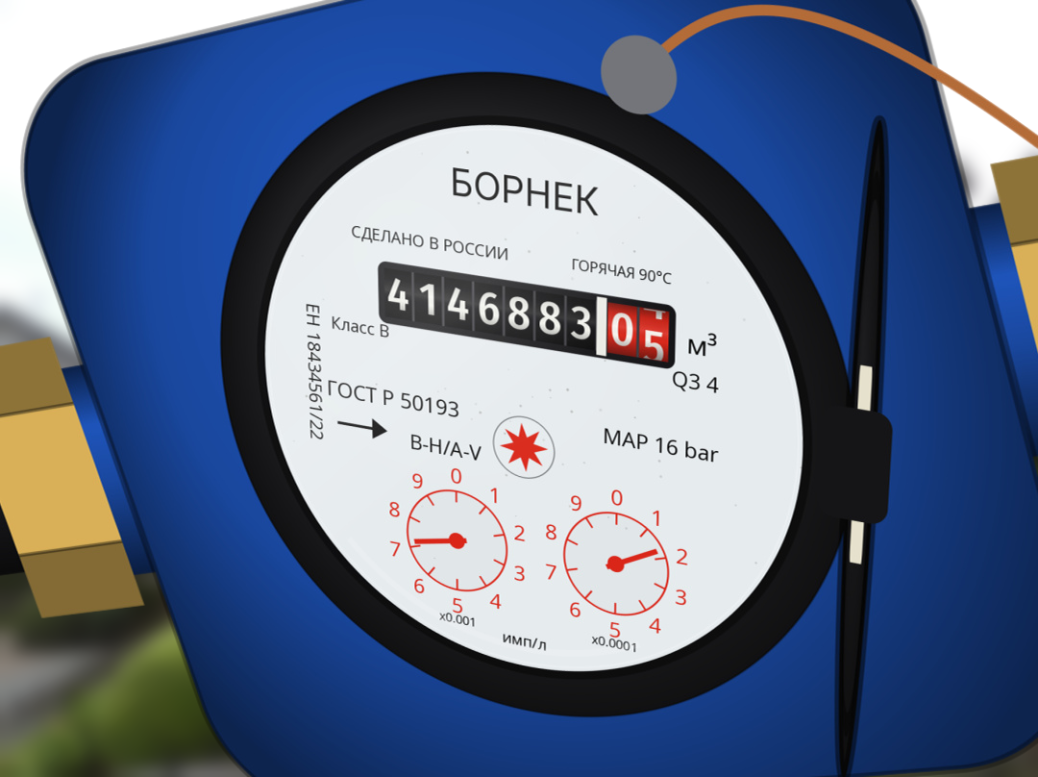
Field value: 4146883.0471 m³
